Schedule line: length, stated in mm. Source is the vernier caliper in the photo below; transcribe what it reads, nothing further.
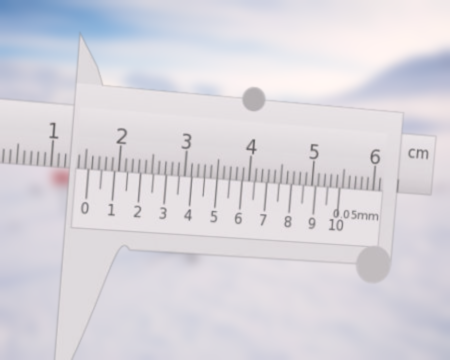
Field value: 15.5 mm
